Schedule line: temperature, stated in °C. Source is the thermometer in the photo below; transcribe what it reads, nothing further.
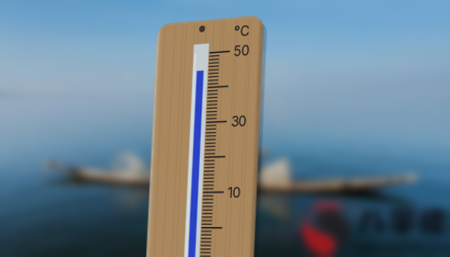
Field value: 45 °C
